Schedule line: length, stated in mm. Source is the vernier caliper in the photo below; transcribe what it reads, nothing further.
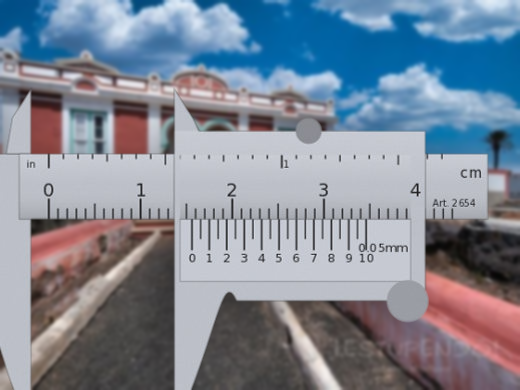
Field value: 15.6 mm
